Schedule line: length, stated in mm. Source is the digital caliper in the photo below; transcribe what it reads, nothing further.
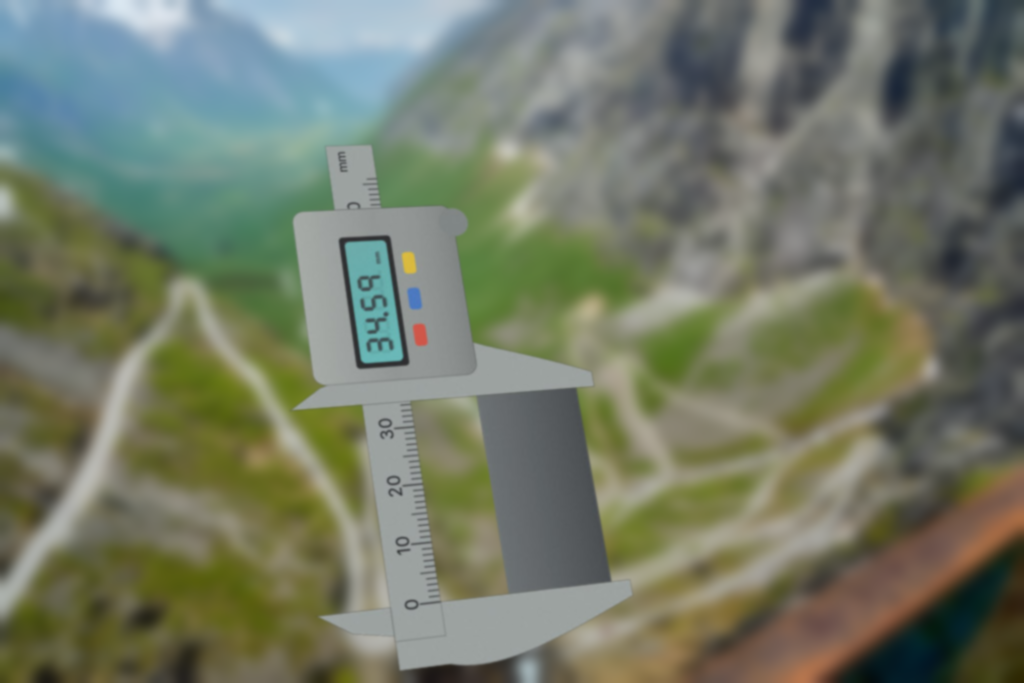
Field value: 34.59 mm
